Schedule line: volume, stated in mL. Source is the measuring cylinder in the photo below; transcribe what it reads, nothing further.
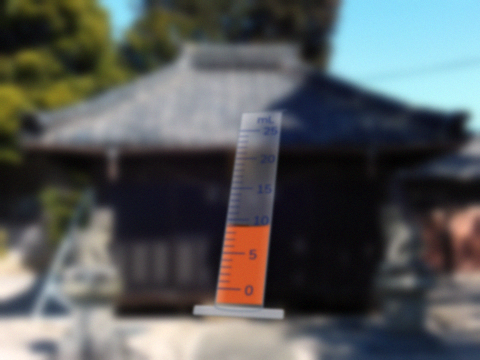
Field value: 9 mL
